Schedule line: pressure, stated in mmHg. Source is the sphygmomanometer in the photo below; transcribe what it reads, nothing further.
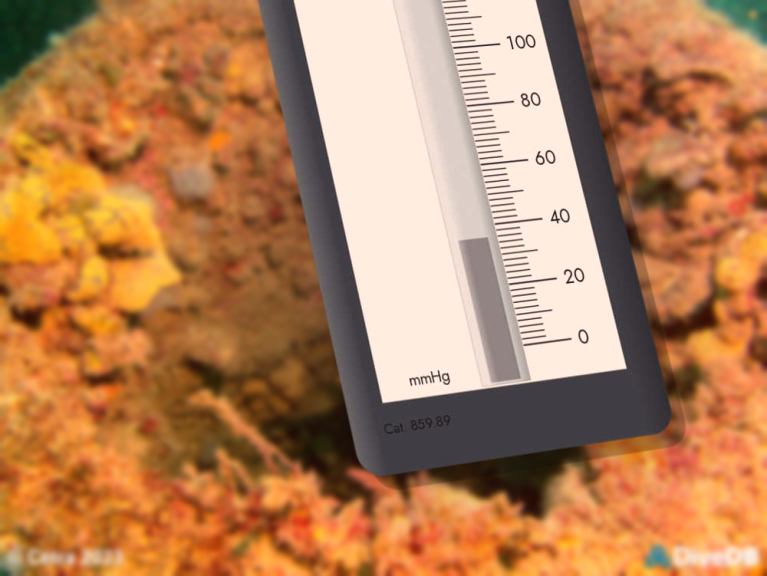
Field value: 36 mmHg
